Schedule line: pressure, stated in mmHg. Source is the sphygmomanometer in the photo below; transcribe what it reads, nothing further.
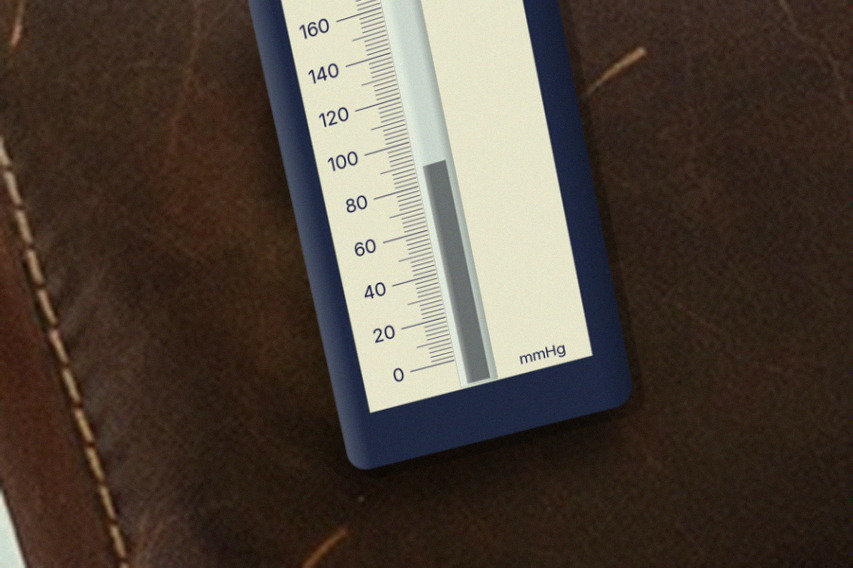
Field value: 88 mmHg
